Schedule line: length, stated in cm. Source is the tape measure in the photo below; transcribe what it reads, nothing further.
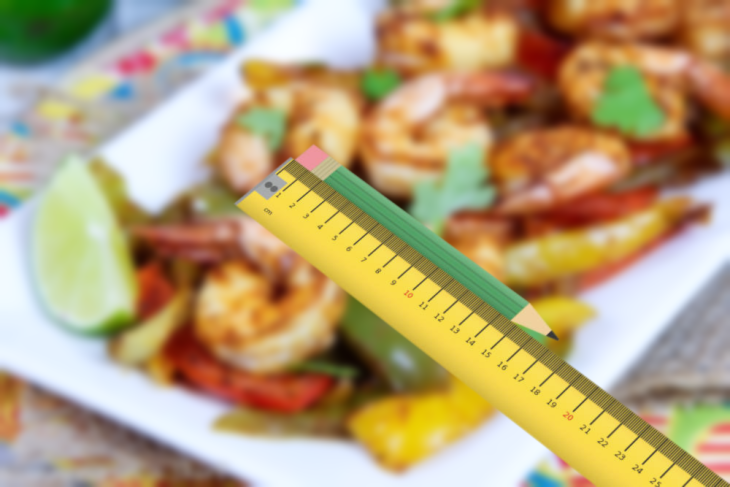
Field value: 17 cm
